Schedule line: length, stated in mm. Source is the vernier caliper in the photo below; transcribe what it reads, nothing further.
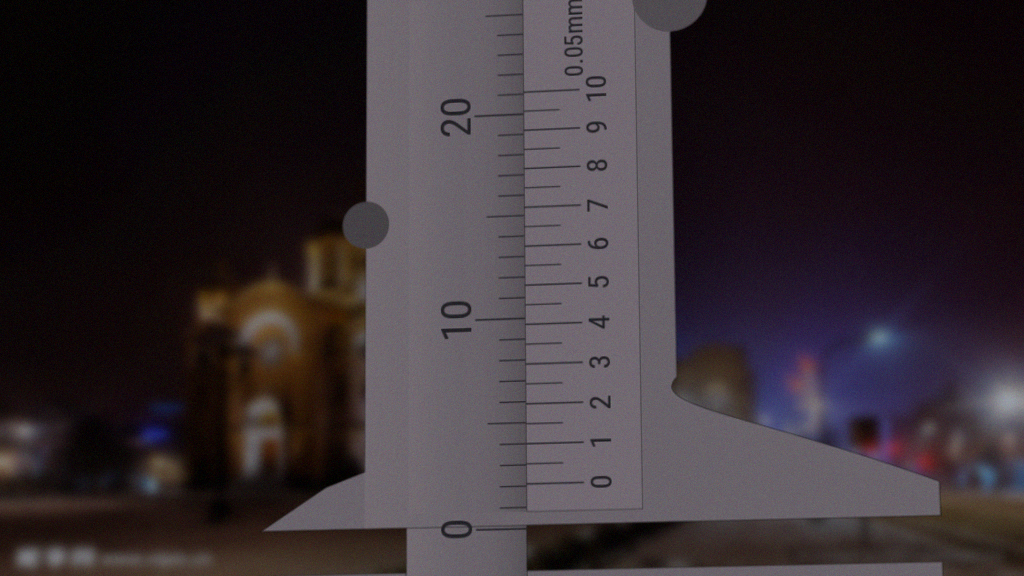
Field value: 2.1 mm
